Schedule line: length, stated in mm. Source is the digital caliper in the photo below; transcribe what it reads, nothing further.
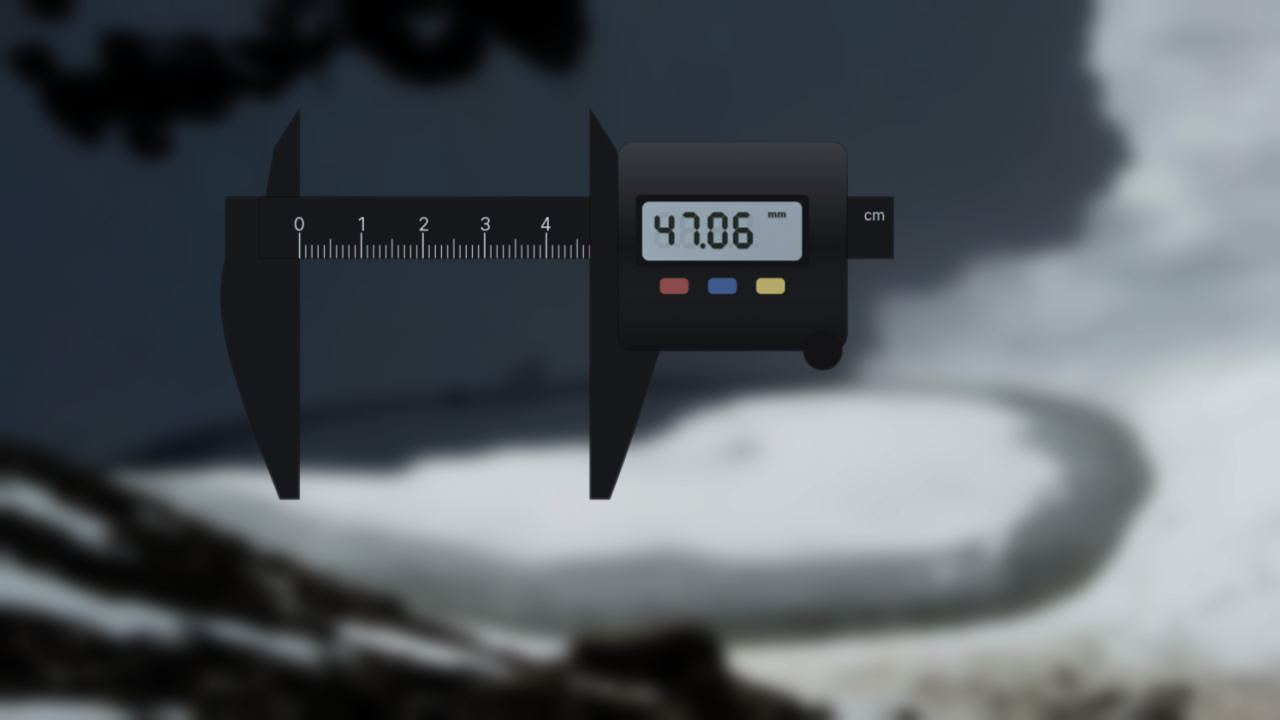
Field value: 47.06 mm
